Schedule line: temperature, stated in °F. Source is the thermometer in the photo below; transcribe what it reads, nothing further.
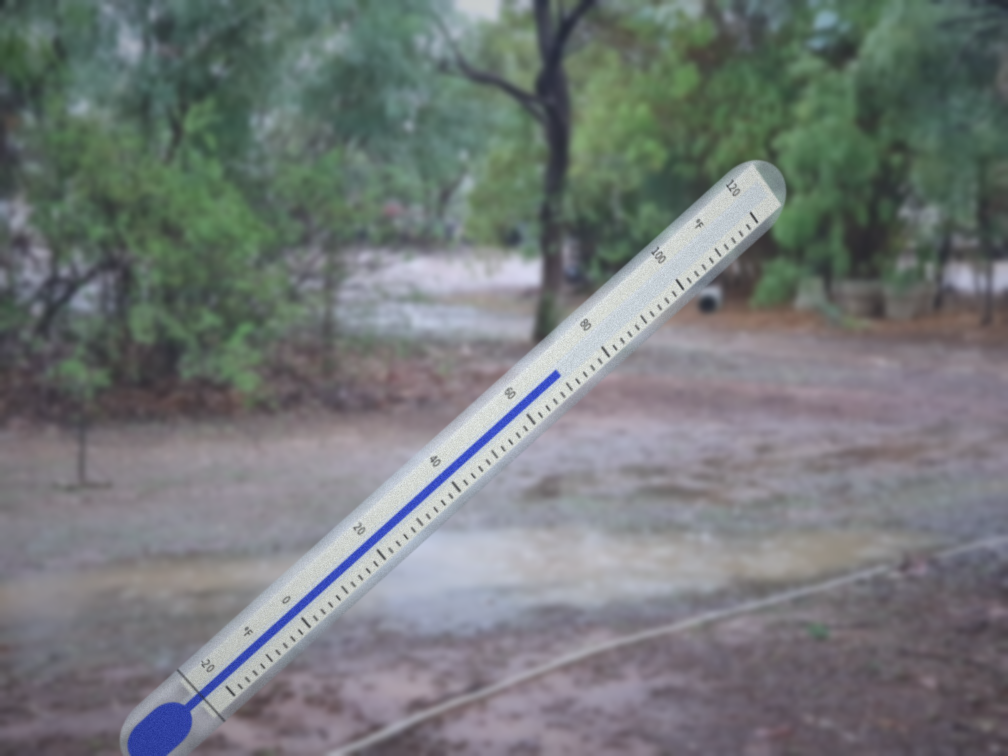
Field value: 70 °F
